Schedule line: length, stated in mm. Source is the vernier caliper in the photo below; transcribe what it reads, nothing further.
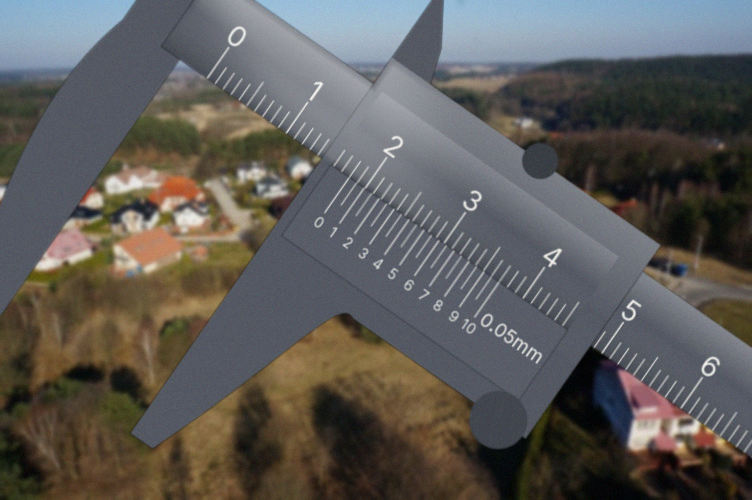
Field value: 18.0 mm
